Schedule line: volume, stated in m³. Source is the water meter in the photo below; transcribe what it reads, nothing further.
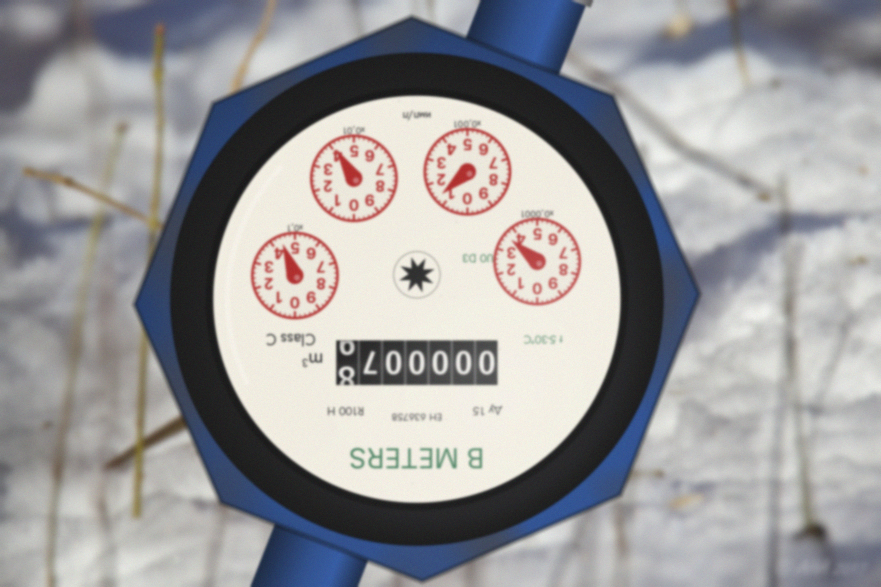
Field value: 78.4413 m³
